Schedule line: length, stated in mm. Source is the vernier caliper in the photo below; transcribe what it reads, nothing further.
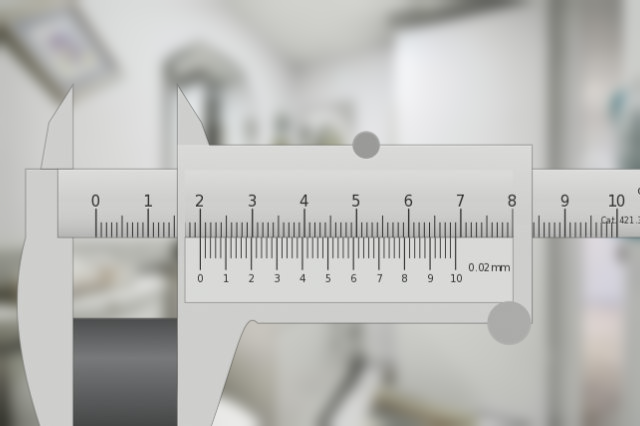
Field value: 20.0 mm
